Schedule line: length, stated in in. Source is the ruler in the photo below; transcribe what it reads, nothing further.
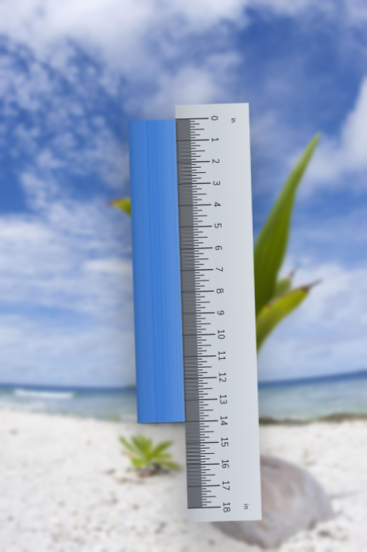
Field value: 14 in
